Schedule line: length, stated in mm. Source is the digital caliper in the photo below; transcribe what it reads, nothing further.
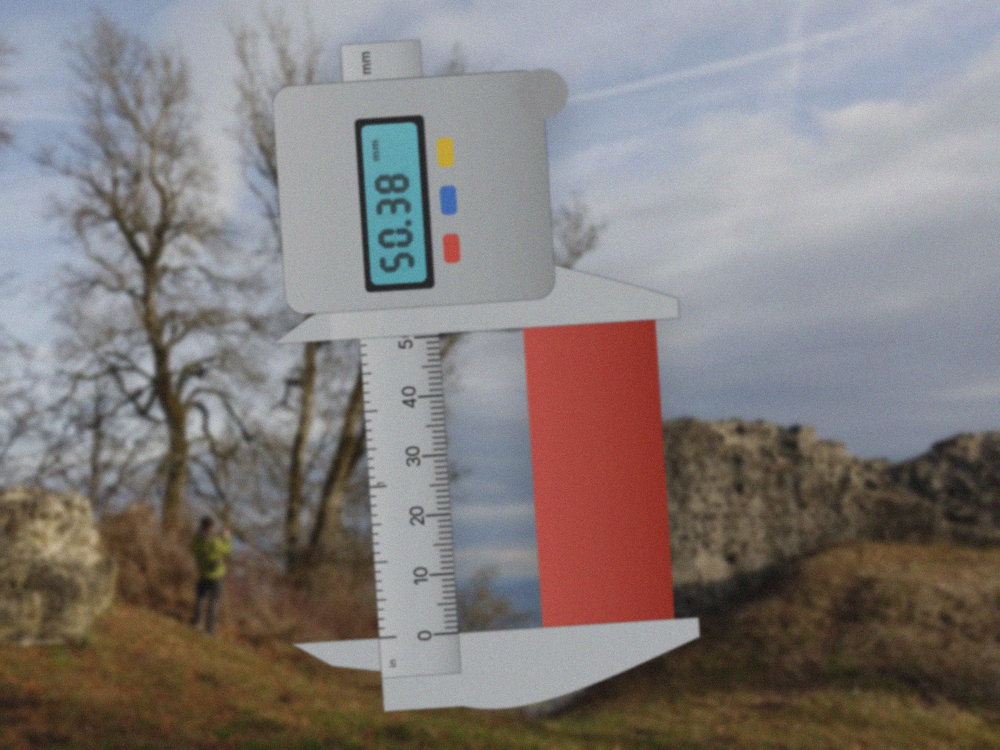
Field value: 50.38 mm
